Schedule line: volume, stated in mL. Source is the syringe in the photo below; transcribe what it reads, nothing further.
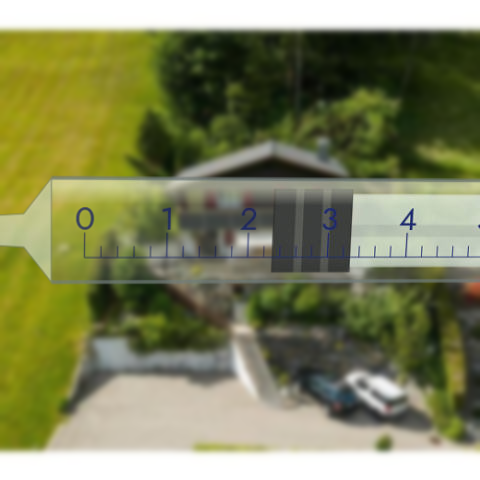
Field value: 2.3 mL
